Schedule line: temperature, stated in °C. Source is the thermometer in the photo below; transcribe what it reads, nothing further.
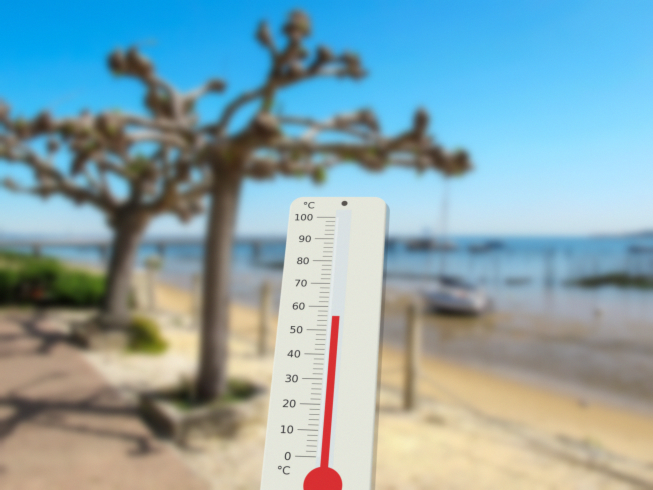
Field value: 56 °C
